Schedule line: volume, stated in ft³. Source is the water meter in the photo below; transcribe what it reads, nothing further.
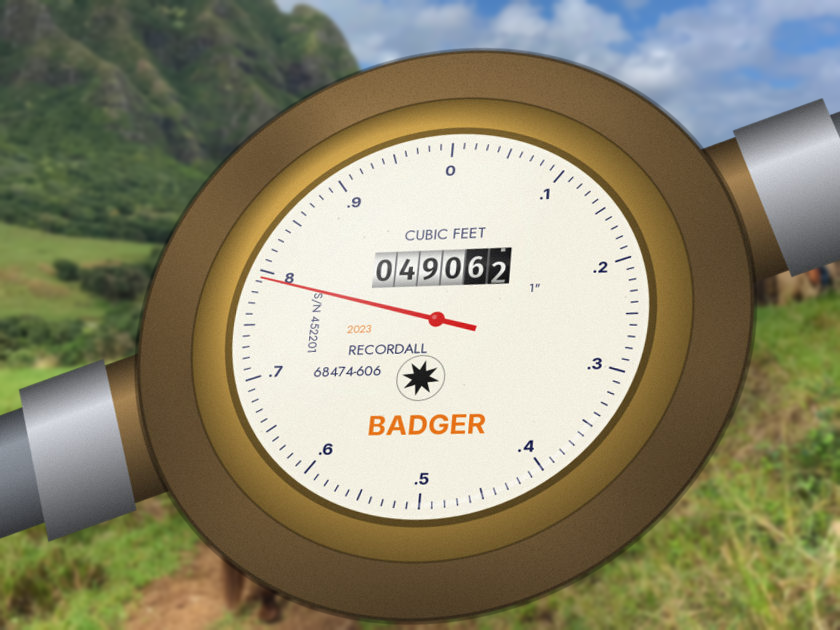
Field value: 49061.79 ft³
